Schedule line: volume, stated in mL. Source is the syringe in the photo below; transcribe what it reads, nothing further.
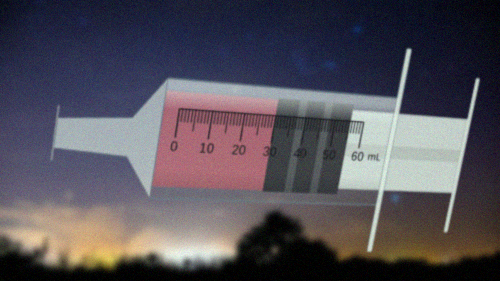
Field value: 30 mL
